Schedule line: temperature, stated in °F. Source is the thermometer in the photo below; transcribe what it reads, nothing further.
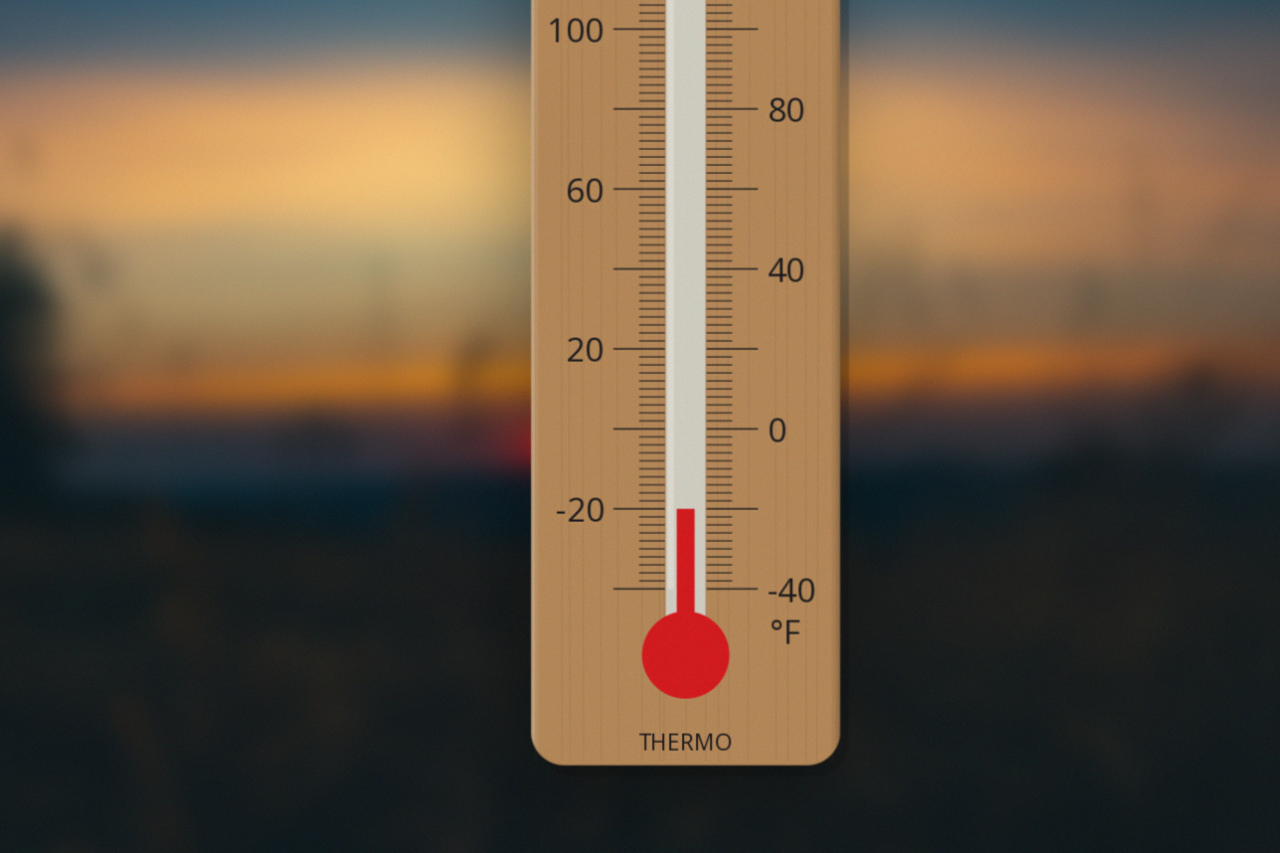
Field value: -20 °F
